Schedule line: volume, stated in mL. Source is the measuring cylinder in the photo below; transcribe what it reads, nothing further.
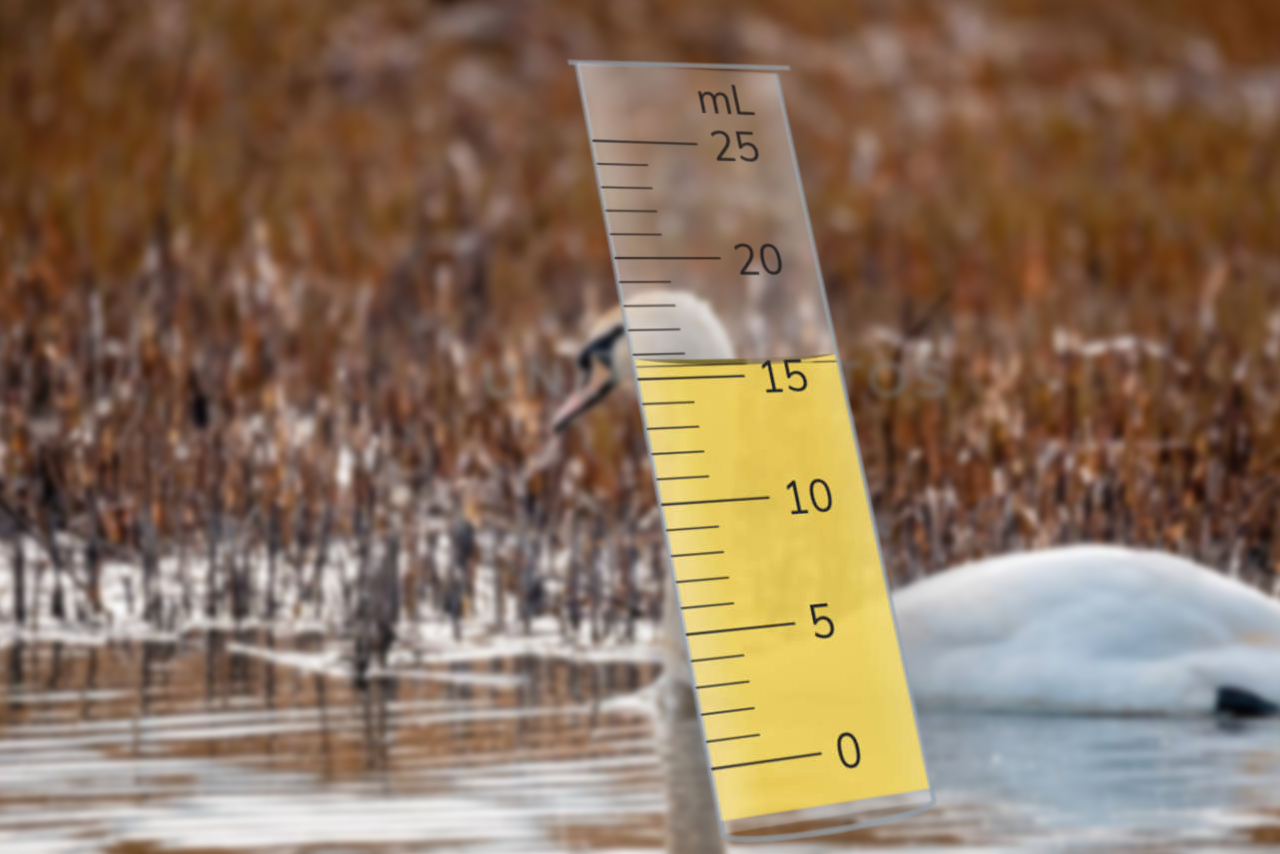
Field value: 15.5 mL
